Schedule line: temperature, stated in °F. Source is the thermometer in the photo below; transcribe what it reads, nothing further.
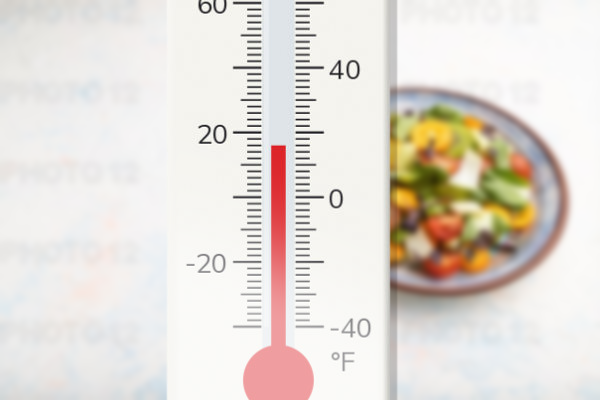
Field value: 16 °F
